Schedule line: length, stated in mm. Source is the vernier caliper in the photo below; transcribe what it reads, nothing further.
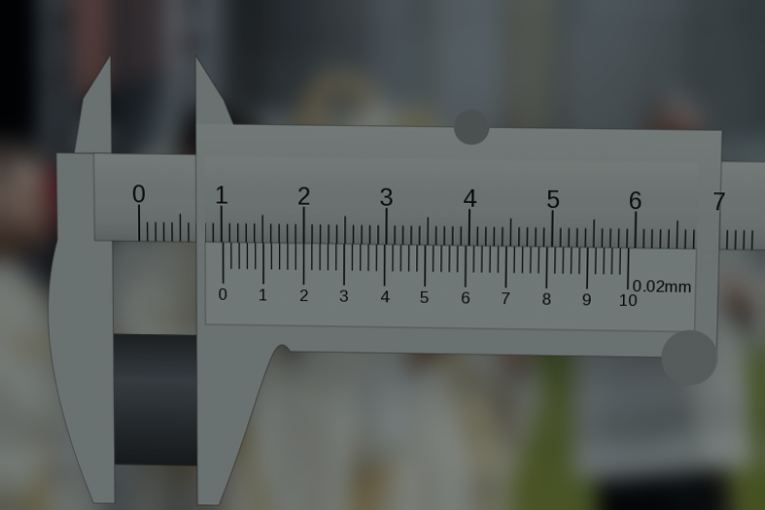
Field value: 10.2 mm
